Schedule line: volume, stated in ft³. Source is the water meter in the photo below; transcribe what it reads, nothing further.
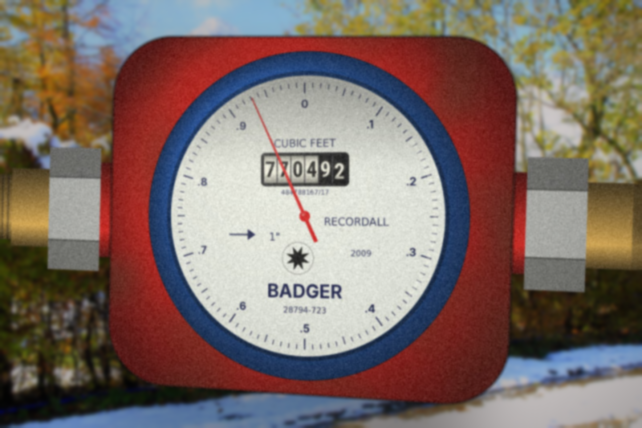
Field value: 770491.93 ft³
